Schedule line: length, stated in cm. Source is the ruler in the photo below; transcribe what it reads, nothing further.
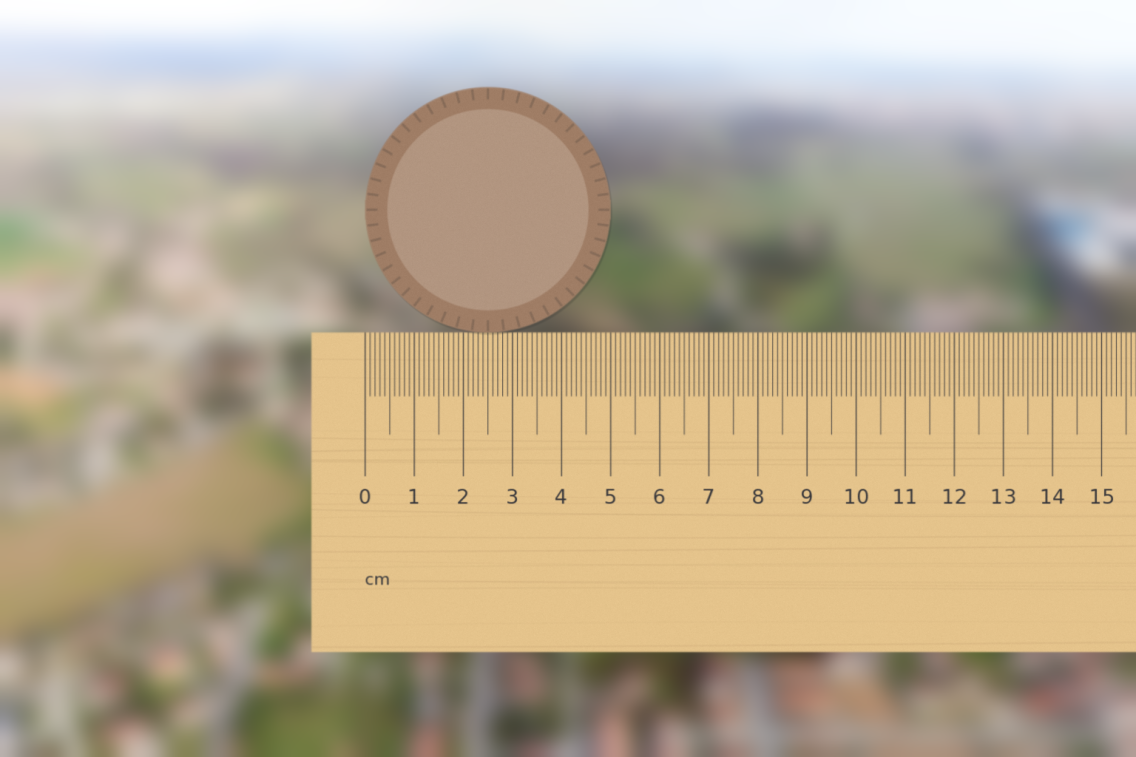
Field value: 5 cm
